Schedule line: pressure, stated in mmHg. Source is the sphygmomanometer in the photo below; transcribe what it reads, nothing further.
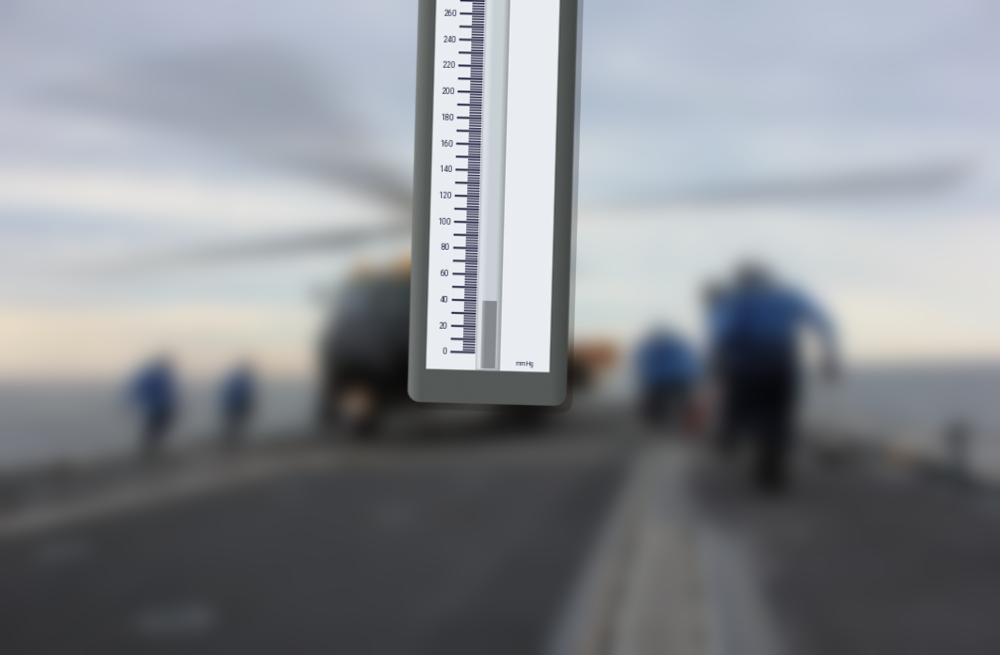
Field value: 40 mmHg
